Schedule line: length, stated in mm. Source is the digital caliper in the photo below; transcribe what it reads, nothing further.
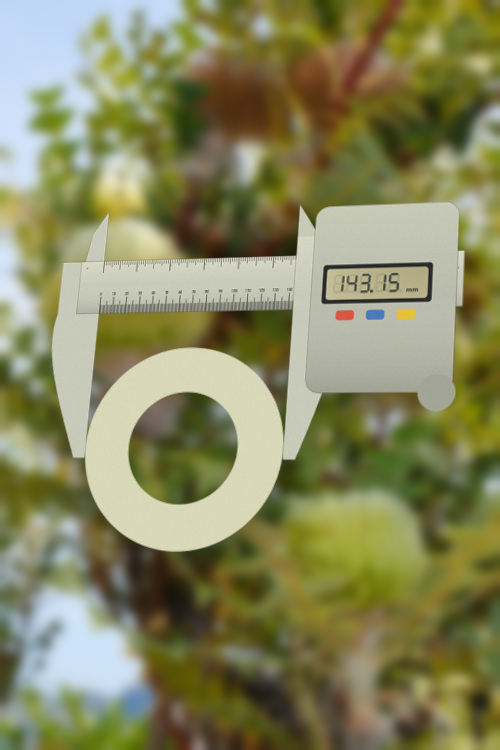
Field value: 143.15 mm
